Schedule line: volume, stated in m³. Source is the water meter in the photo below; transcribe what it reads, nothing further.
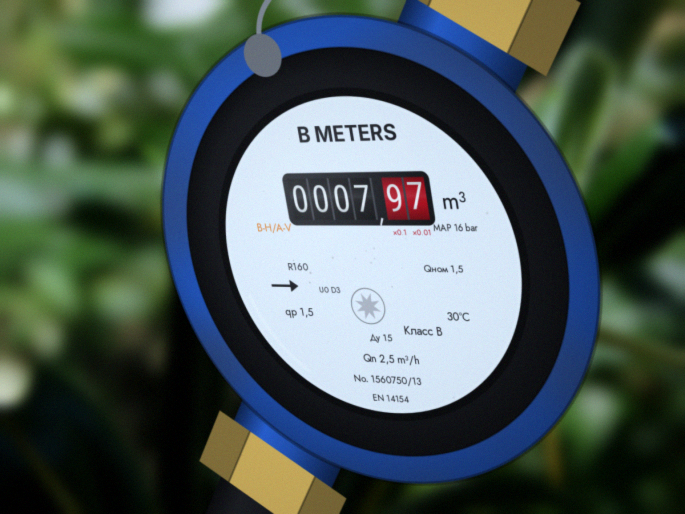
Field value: 7.97 m³
